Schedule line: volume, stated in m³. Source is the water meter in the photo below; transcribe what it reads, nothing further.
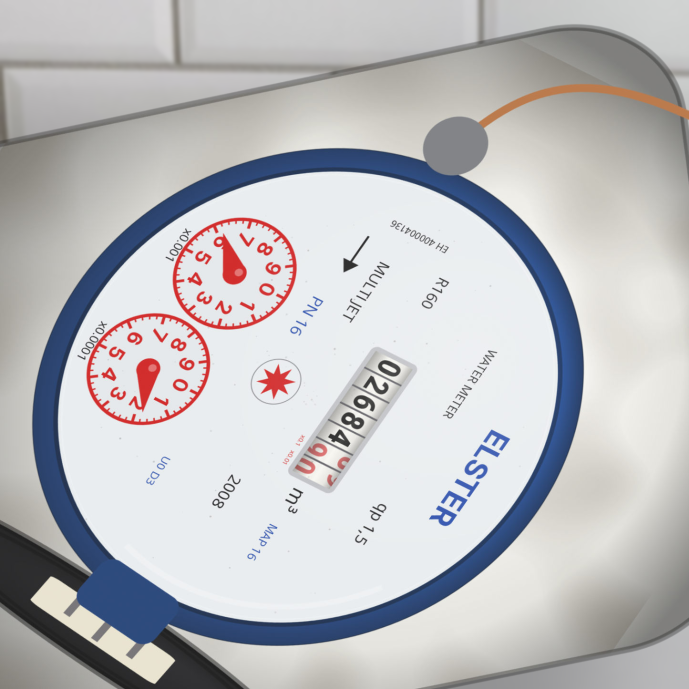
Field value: 2684.8961 m³
